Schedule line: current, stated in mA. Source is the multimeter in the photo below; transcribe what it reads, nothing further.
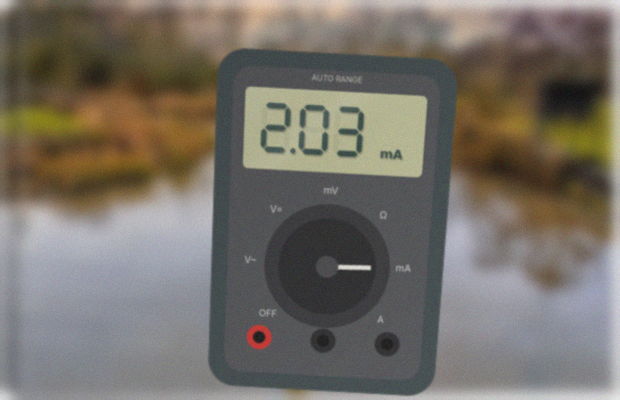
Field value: 2.03 mA
